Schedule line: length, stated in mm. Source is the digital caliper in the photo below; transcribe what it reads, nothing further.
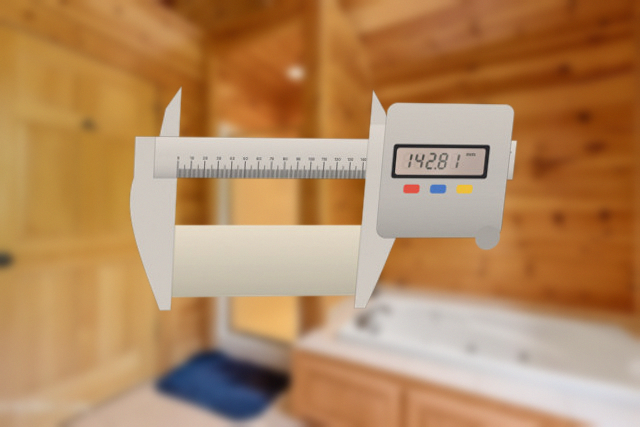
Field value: 142.81 mm
